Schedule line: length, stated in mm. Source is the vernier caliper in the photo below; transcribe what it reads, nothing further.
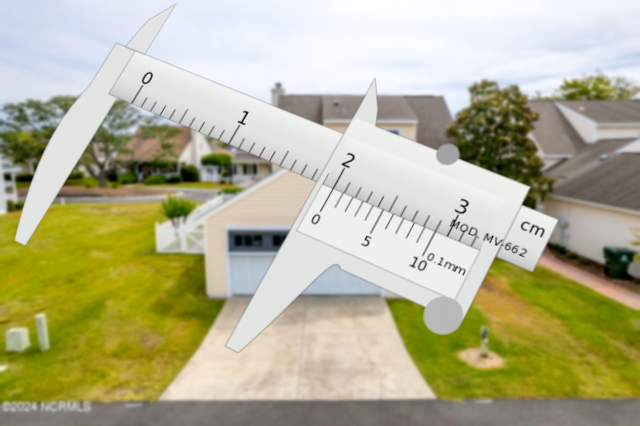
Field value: 20.0 mm
